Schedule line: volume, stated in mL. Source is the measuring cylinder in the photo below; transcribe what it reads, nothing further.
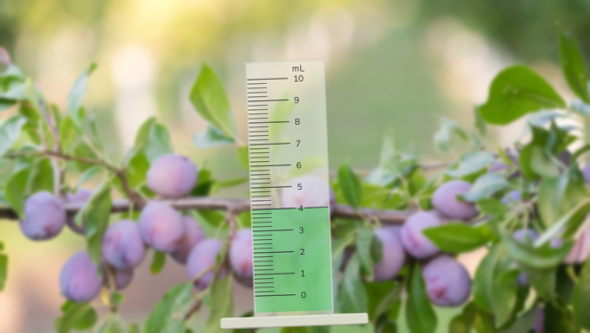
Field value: 4 mL
